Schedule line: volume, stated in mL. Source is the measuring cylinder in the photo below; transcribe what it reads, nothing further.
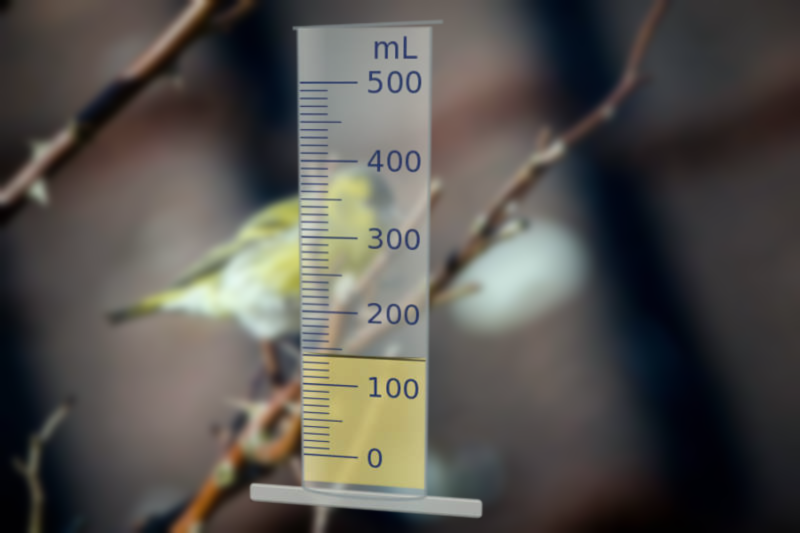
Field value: 140 mL
